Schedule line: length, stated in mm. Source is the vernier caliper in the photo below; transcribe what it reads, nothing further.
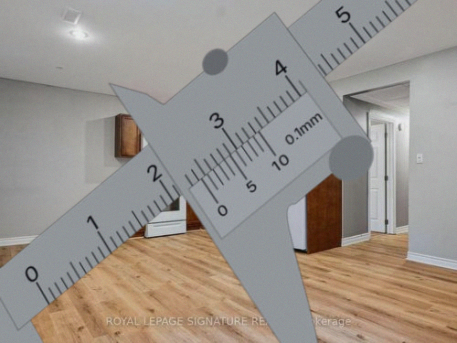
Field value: 24.4 mm
